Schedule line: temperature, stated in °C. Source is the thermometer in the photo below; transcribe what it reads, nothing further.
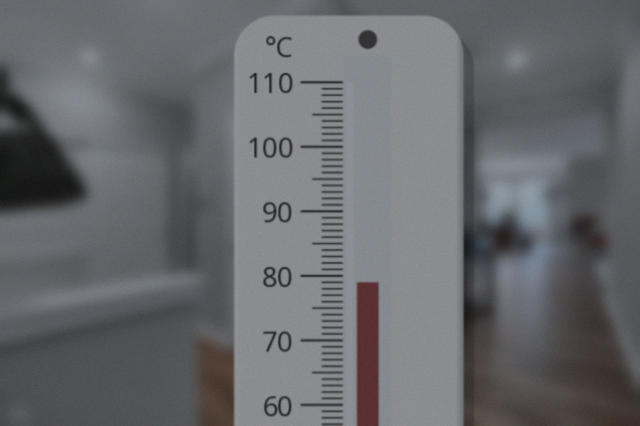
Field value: 79 °C
